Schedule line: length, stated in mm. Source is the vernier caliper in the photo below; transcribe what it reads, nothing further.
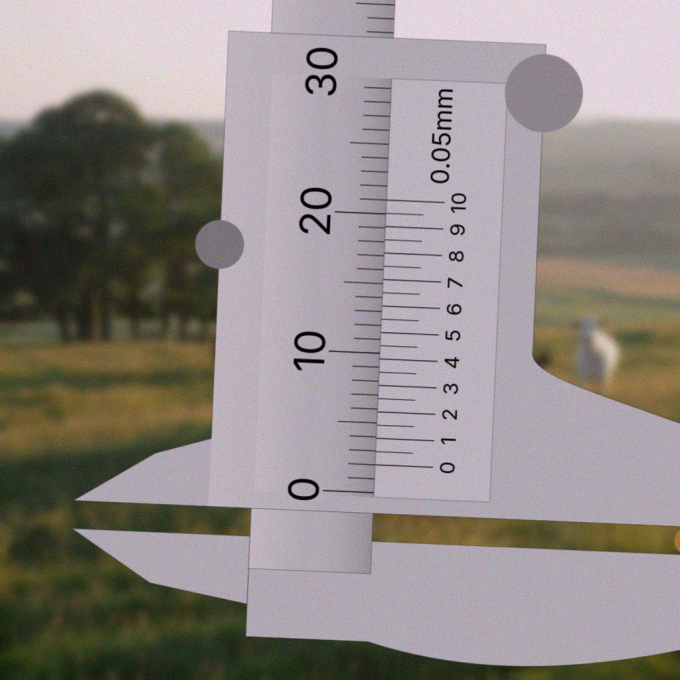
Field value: 2.0 mm
